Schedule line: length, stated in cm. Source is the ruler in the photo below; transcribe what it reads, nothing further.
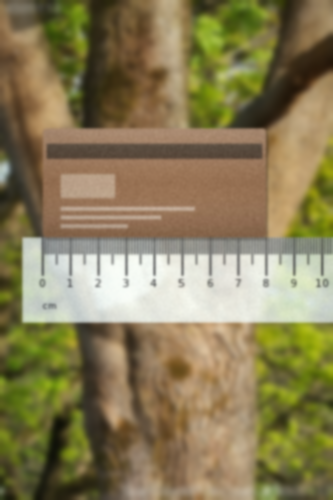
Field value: 8 cm
